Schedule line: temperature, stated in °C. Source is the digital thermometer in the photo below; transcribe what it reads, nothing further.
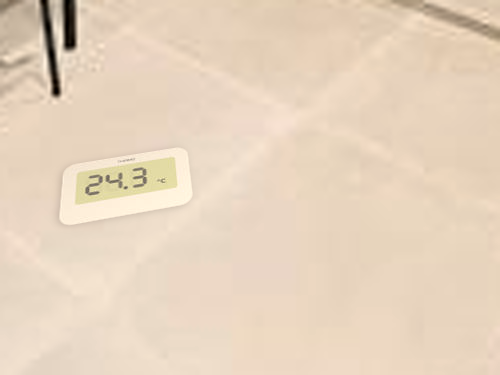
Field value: 24.3 °C
